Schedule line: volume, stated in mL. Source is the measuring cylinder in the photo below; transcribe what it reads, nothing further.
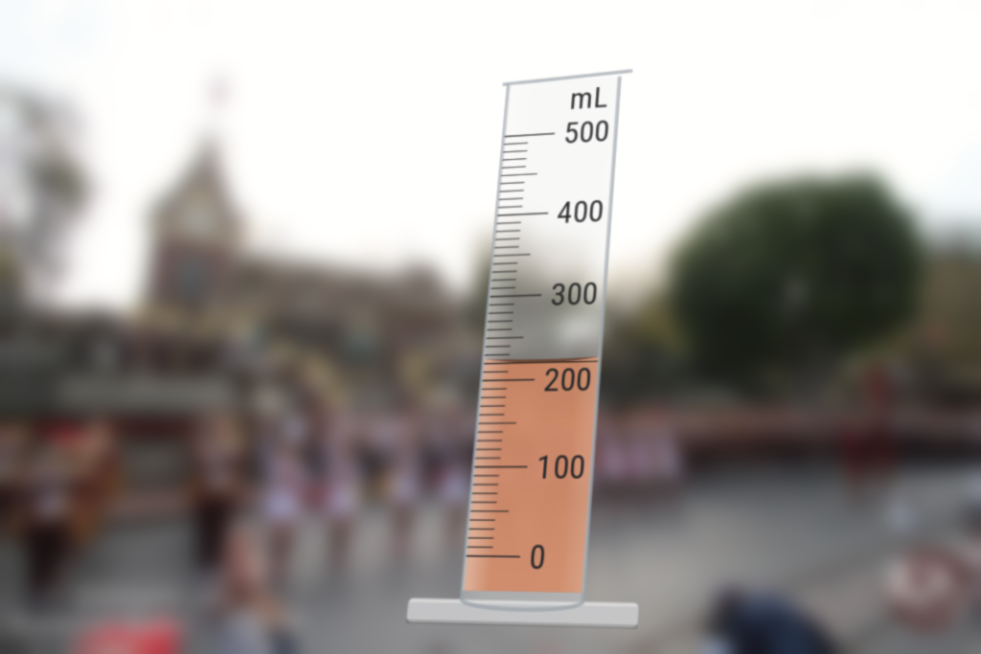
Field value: 220 mL
